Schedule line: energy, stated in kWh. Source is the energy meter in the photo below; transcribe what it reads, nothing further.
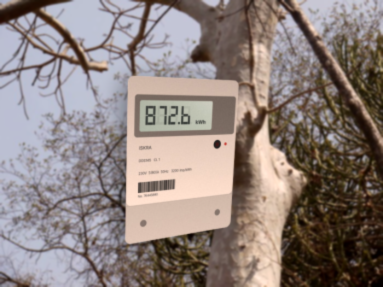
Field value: 872.6 kWh
